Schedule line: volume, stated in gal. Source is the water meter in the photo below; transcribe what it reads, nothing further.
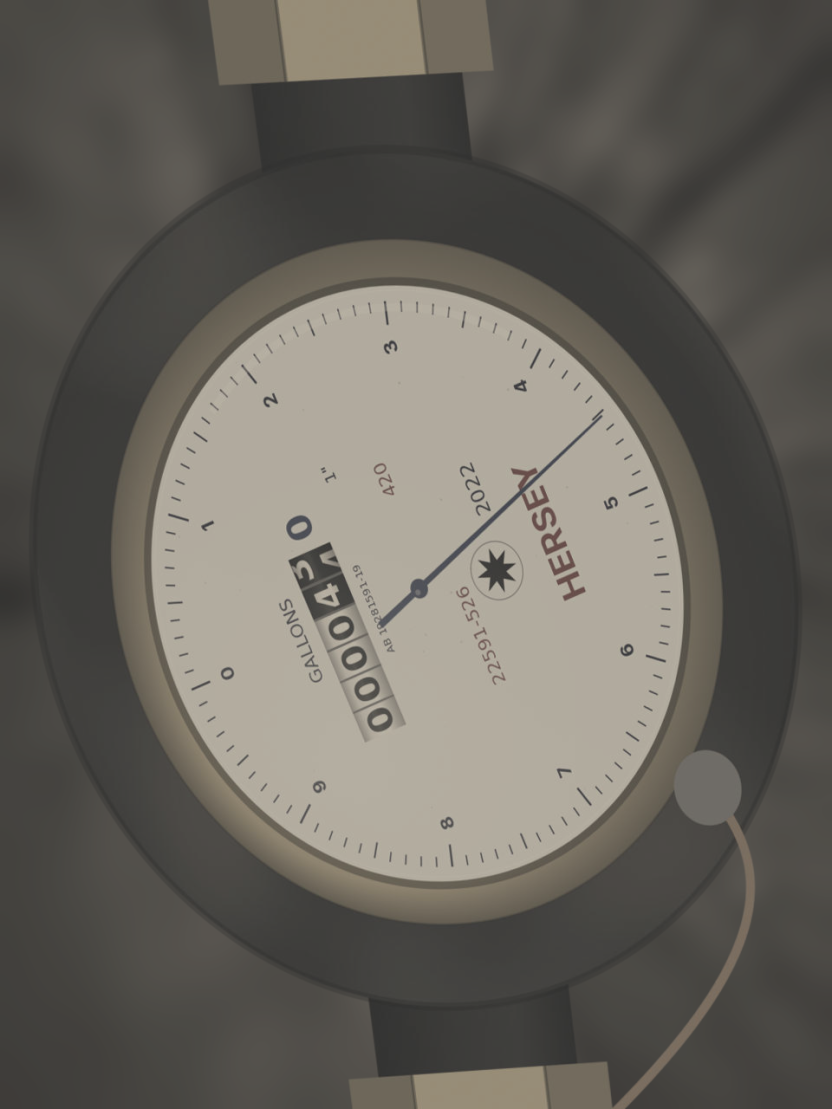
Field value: 434.5 gal
